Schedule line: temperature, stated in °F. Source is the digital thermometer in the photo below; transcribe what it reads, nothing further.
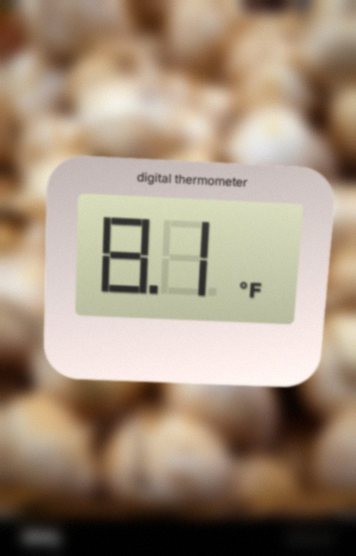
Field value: 8.1 °F
